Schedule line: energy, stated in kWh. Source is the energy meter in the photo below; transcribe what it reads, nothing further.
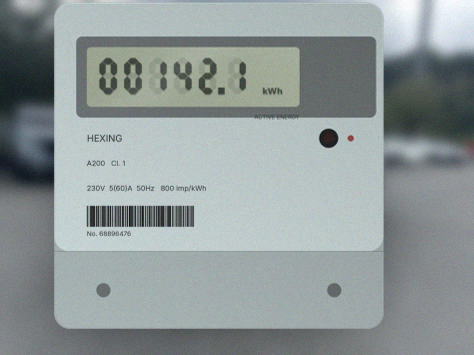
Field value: 142.1 kWh
